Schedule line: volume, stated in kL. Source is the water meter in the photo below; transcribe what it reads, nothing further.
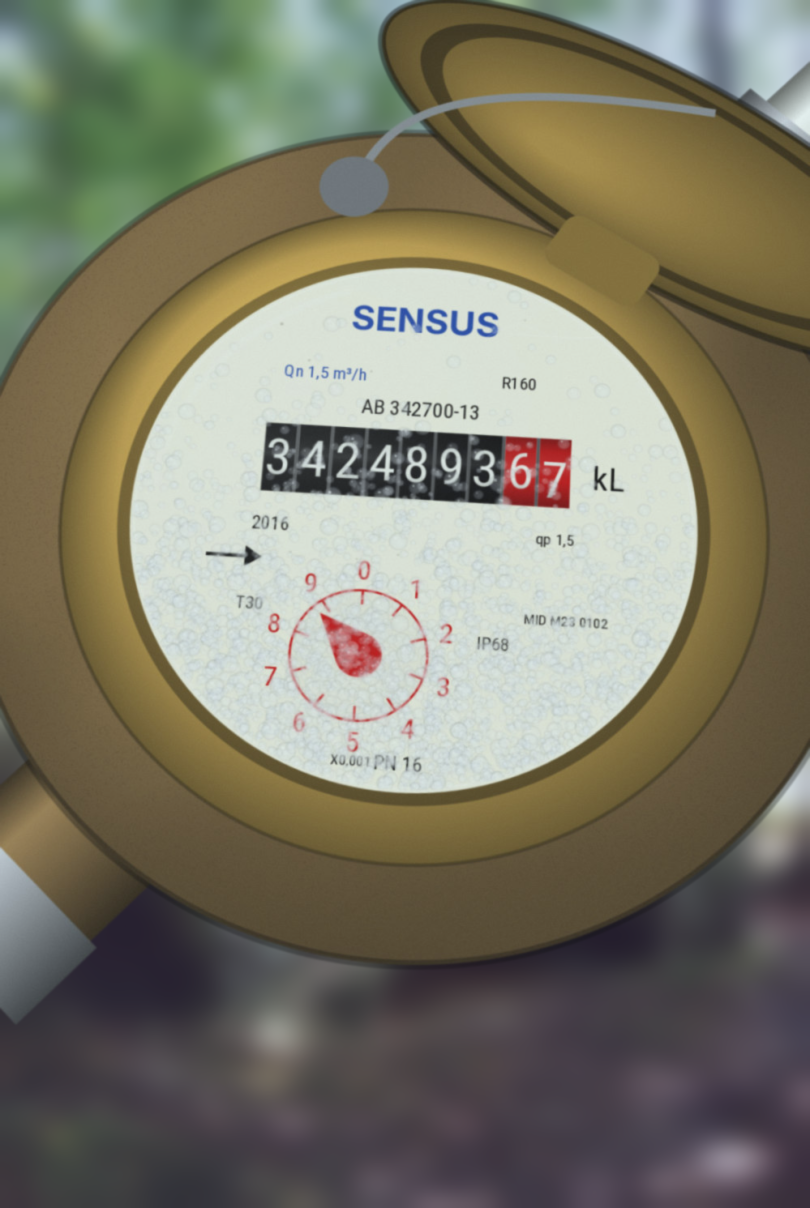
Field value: 3424893.668 kL
